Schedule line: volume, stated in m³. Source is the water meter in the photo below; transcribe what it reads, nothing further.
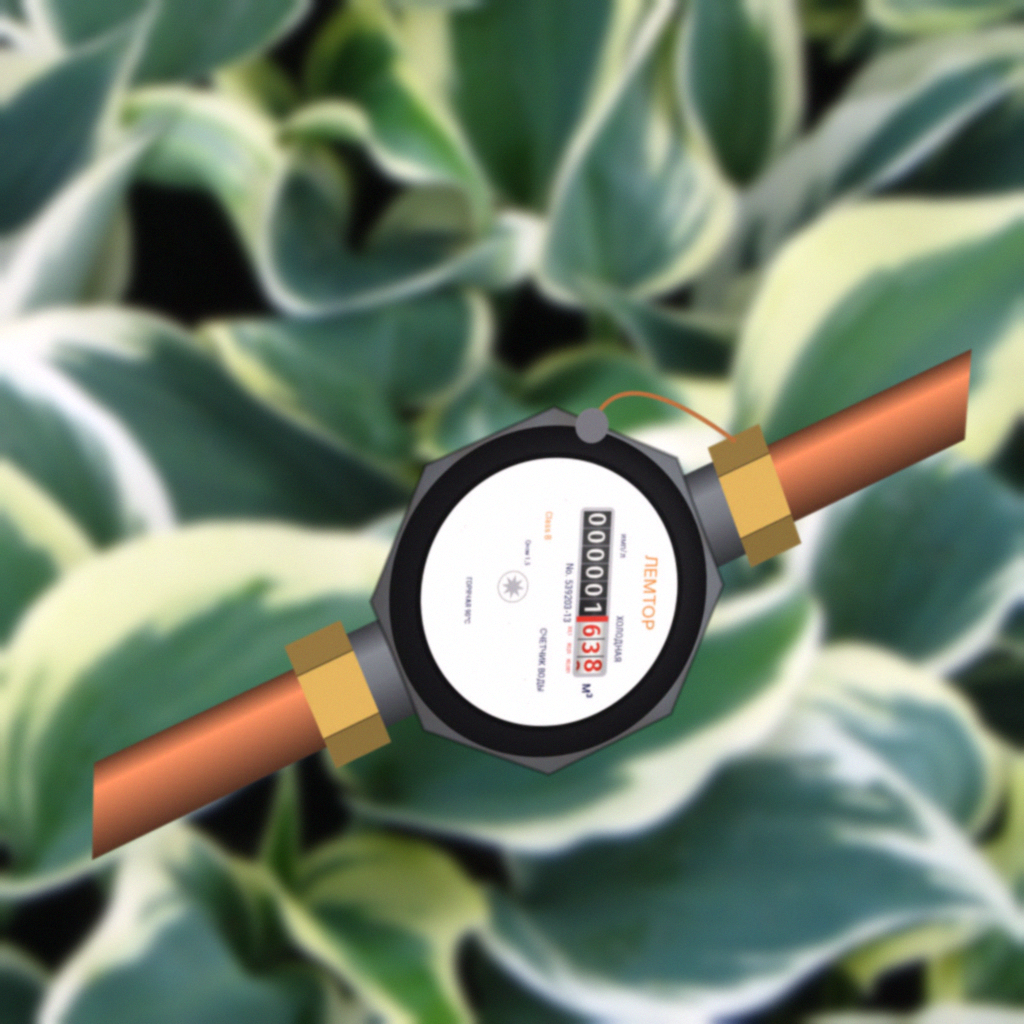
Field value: 1.638 m³
